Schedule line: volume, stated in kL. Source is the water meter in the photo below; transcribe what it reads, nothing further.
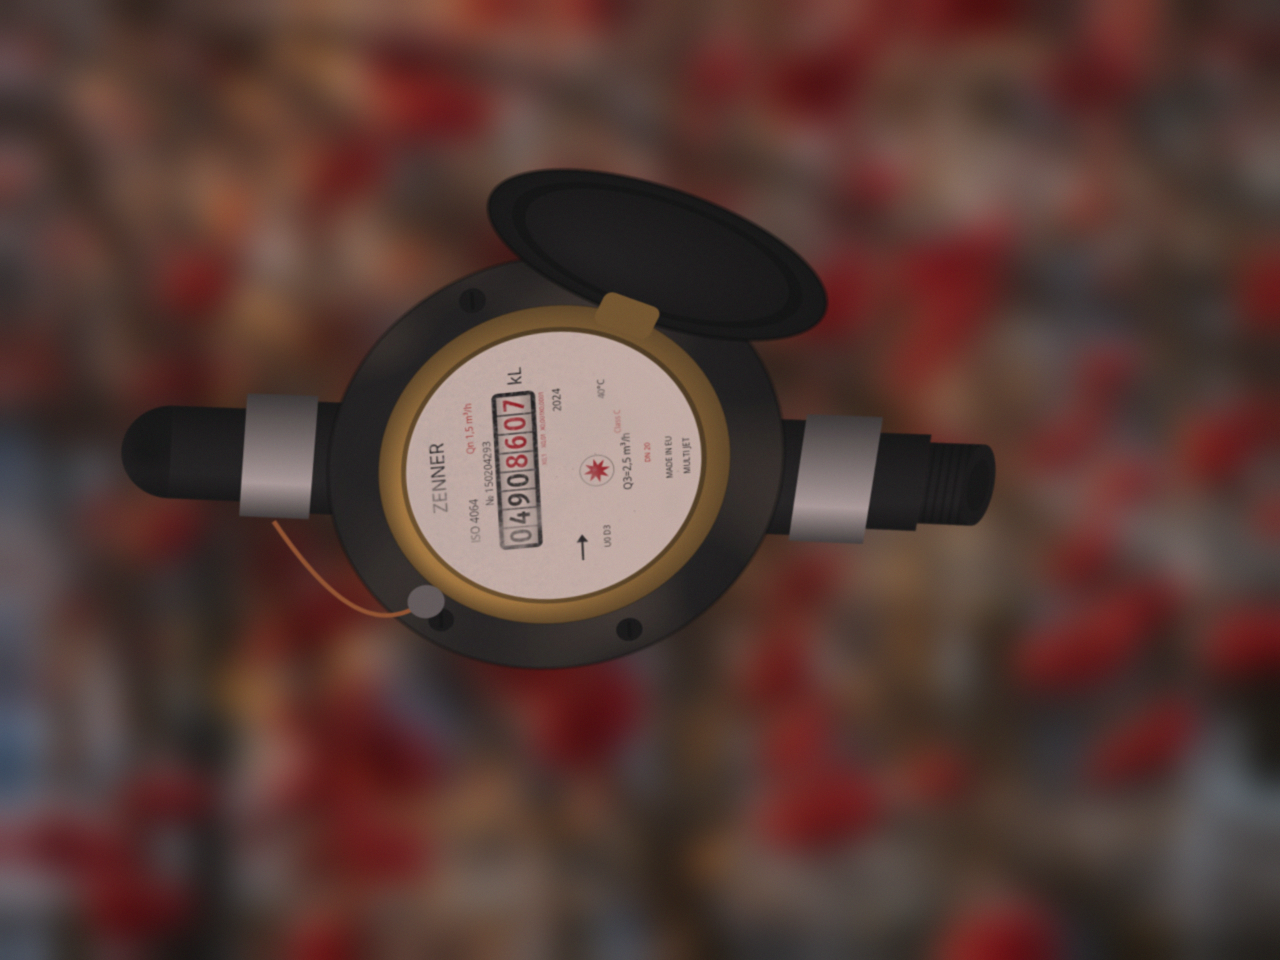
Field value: 490.8607 kL
